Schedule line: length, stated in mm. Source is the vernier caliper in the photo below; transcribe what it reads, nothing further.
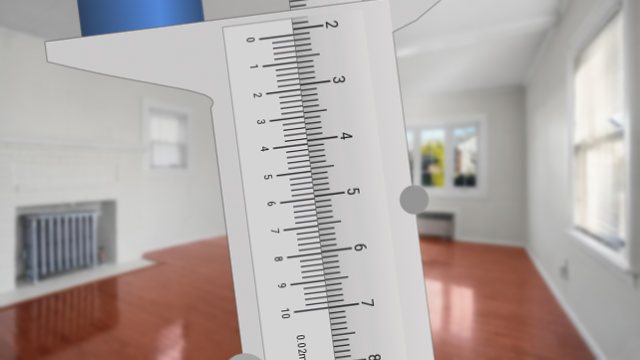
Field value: 21.0 mm
